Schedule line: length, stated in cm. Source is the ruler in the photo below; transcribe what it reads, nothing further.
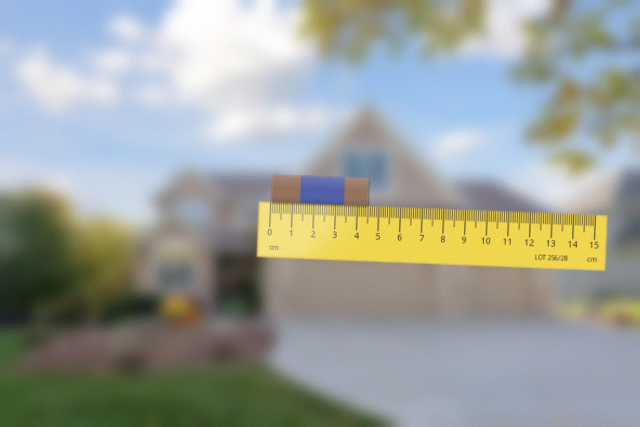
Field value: 4.5 cm
